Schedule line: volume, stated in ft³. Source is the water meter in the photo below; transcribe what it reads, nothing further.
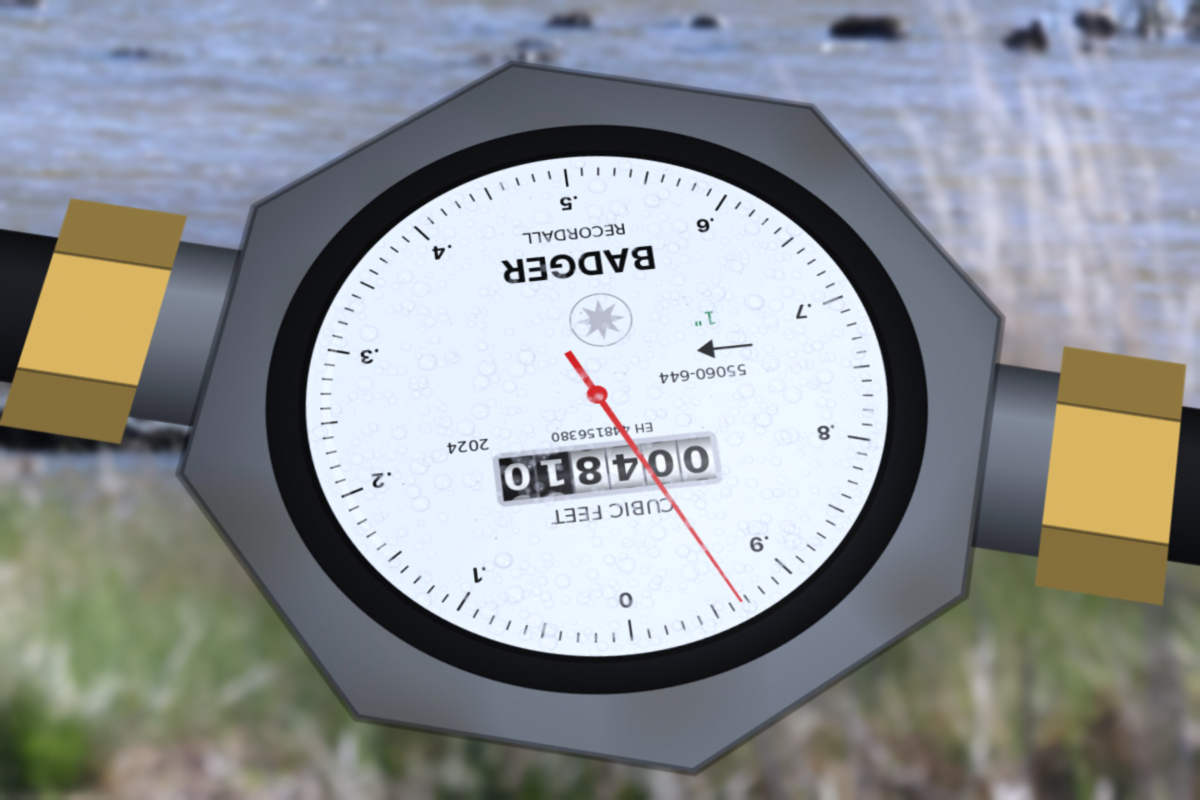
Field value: 4809.93 ft³
